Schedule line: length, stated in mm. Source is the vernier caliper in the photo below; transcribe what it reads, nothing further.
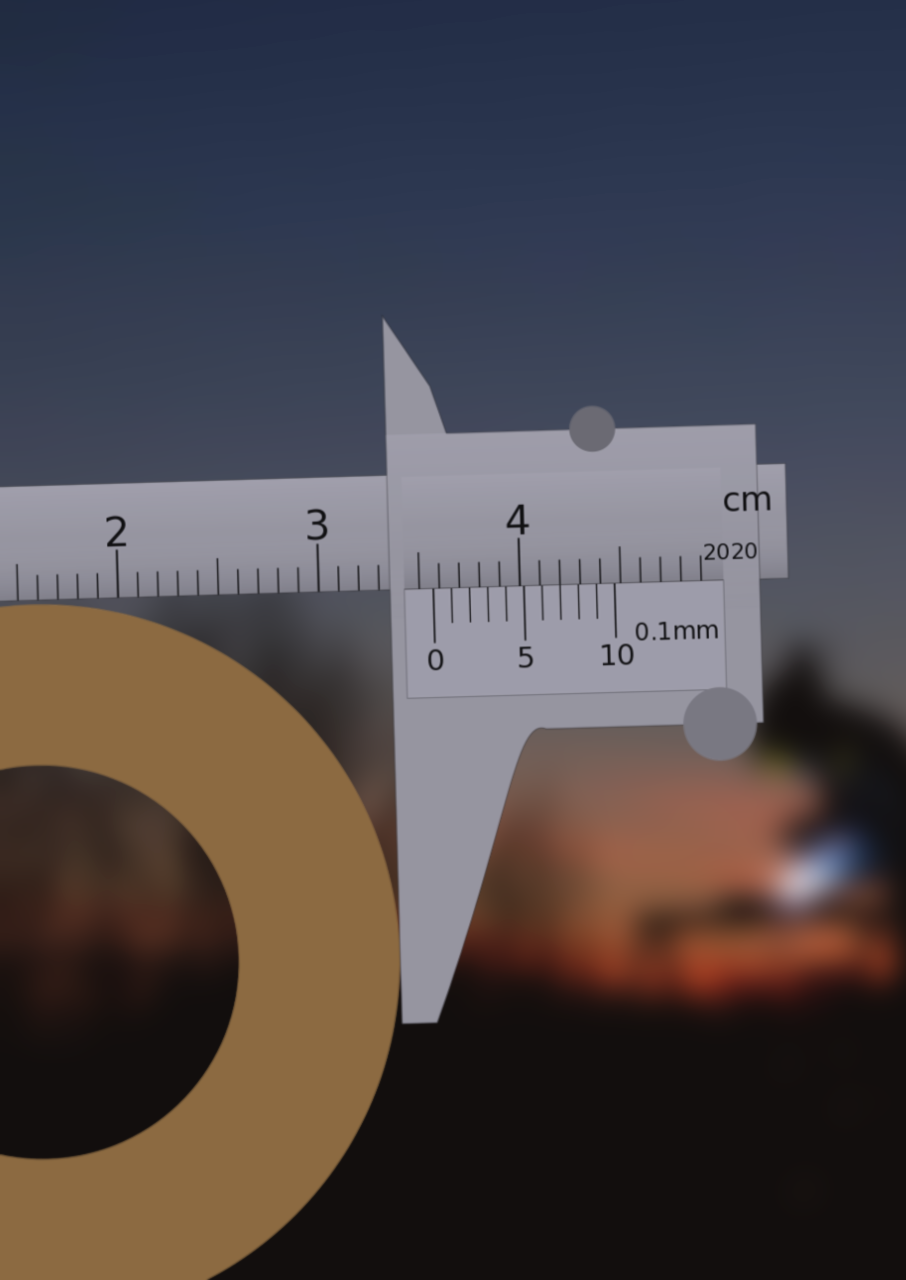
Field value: 35.7 mm
